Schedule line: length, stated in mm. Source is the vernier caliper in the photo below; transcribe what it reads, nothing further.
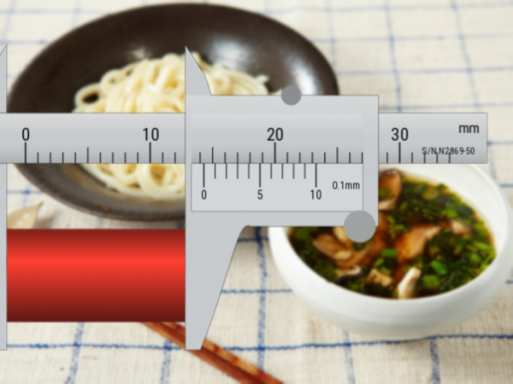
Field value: 14.3 mm
